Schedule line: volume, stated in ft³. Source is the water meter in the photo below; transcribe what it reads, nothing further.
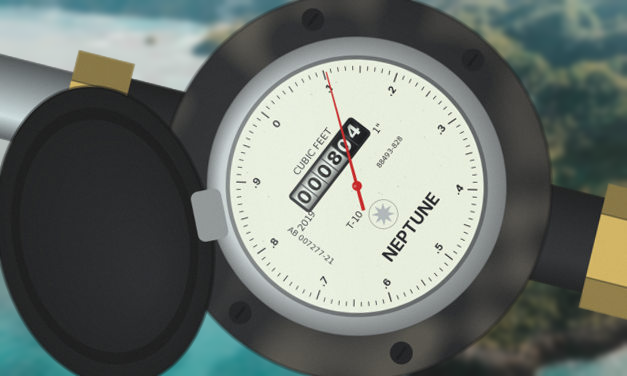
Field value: 804.10 ft³
